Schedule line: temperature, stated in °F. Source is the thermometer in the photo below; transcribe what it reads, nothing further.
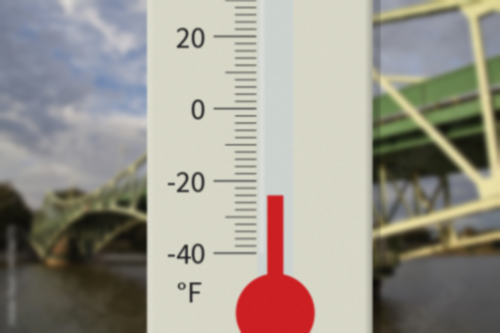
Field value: -24 °F
